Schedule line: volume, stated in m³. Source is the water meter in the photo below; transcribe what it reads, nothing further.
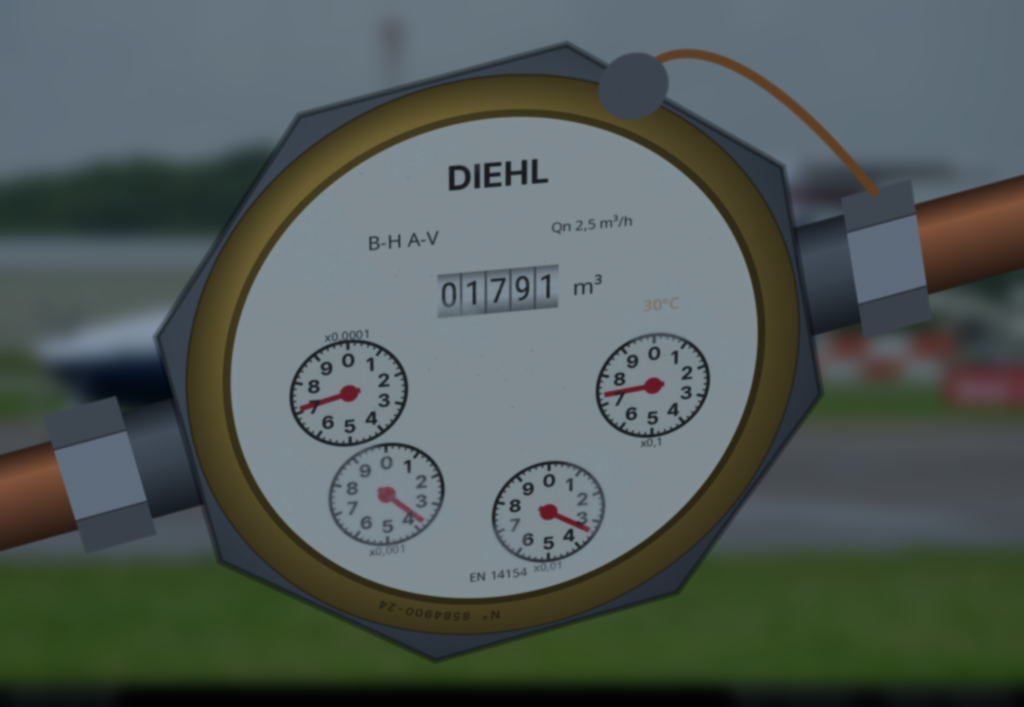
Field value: 1791.7337 m³
